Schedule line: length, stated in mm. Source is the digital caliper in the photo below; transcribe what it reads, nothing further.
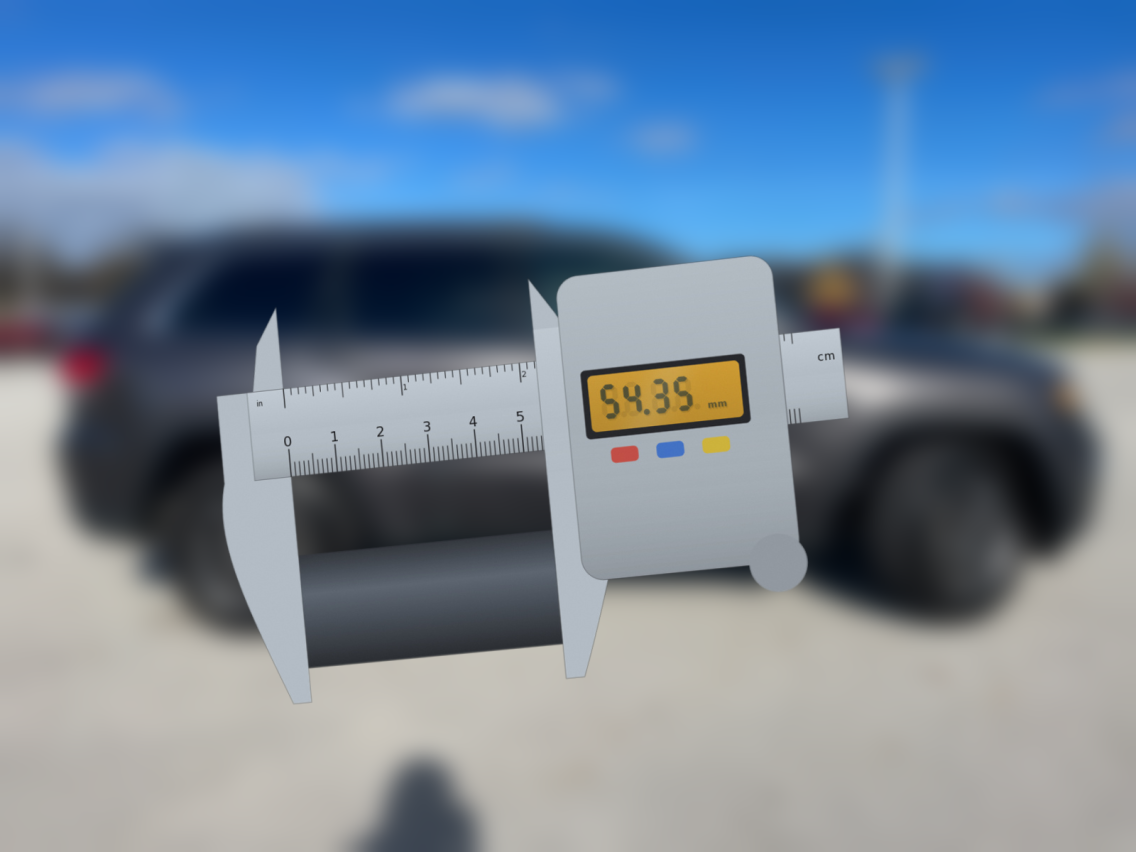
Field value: 54.35 mm
